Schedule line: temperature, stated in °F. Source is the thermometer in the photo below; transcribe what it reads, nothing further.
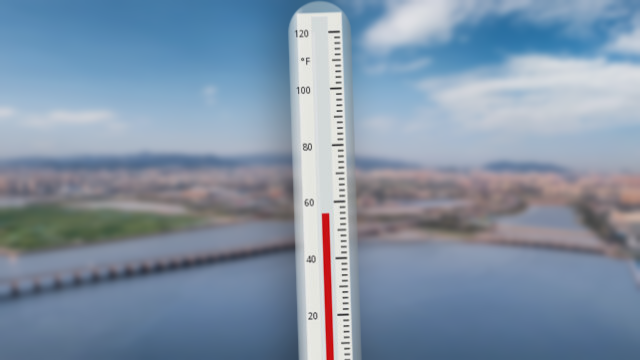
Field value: 56 °F
